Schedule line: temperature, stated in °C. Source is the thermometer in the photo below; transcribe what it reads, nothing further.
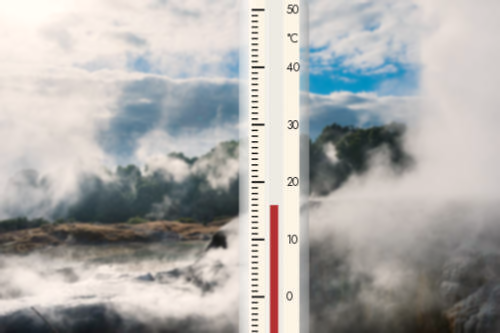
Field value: 16 °C
